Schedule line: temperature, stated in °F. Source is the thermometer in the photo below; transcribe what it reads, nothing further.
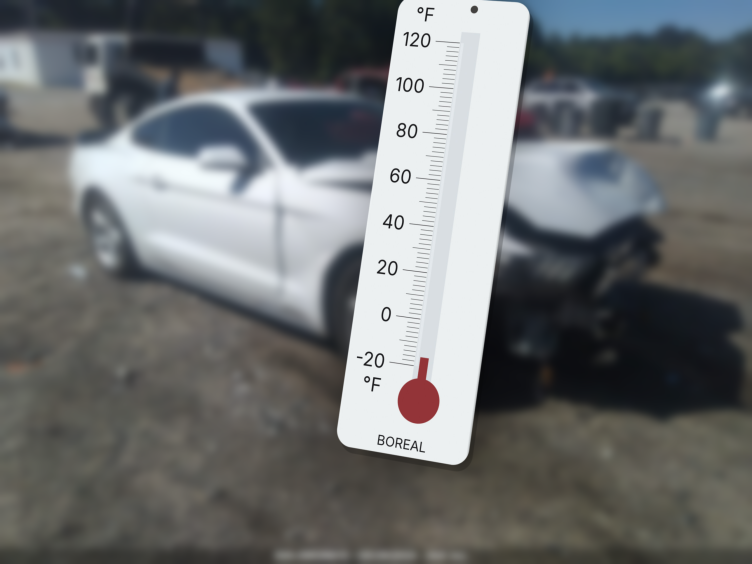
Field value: -16 °F
